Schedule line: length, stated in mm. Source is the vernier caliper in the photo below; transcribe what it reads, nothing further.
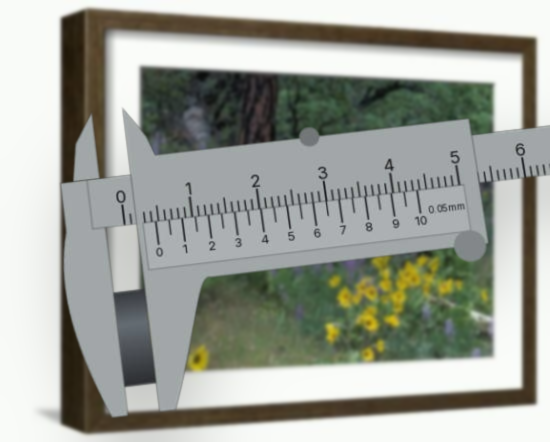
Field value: 4.6 mm
